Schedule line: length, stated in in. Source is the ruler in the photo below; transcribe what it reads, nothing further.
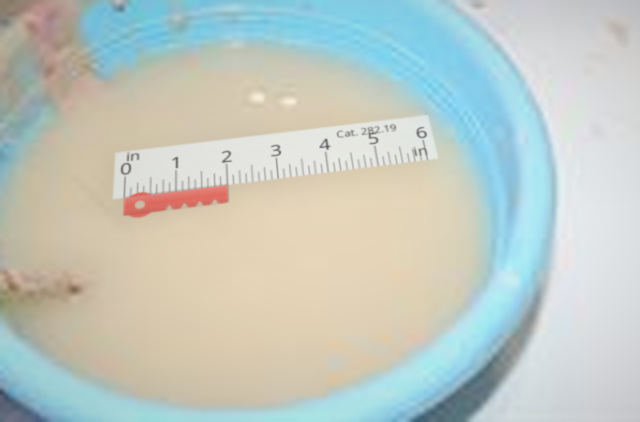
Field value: 2 in
